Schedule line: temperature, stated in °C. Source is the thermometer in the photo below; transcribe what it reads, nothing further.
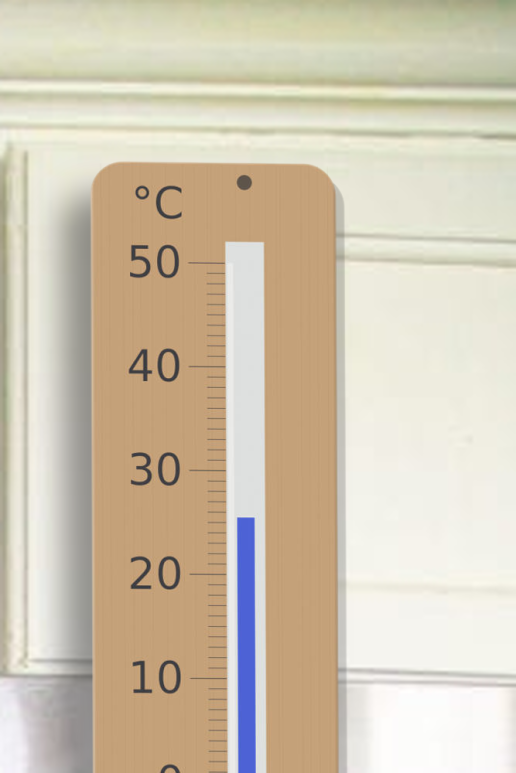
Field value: 25.5 °C
